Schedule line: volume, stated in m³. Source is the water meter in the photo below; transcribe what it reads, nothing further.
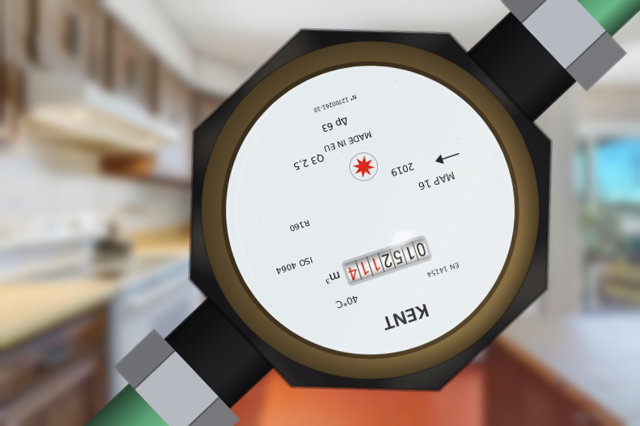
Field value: 152.114 m³
